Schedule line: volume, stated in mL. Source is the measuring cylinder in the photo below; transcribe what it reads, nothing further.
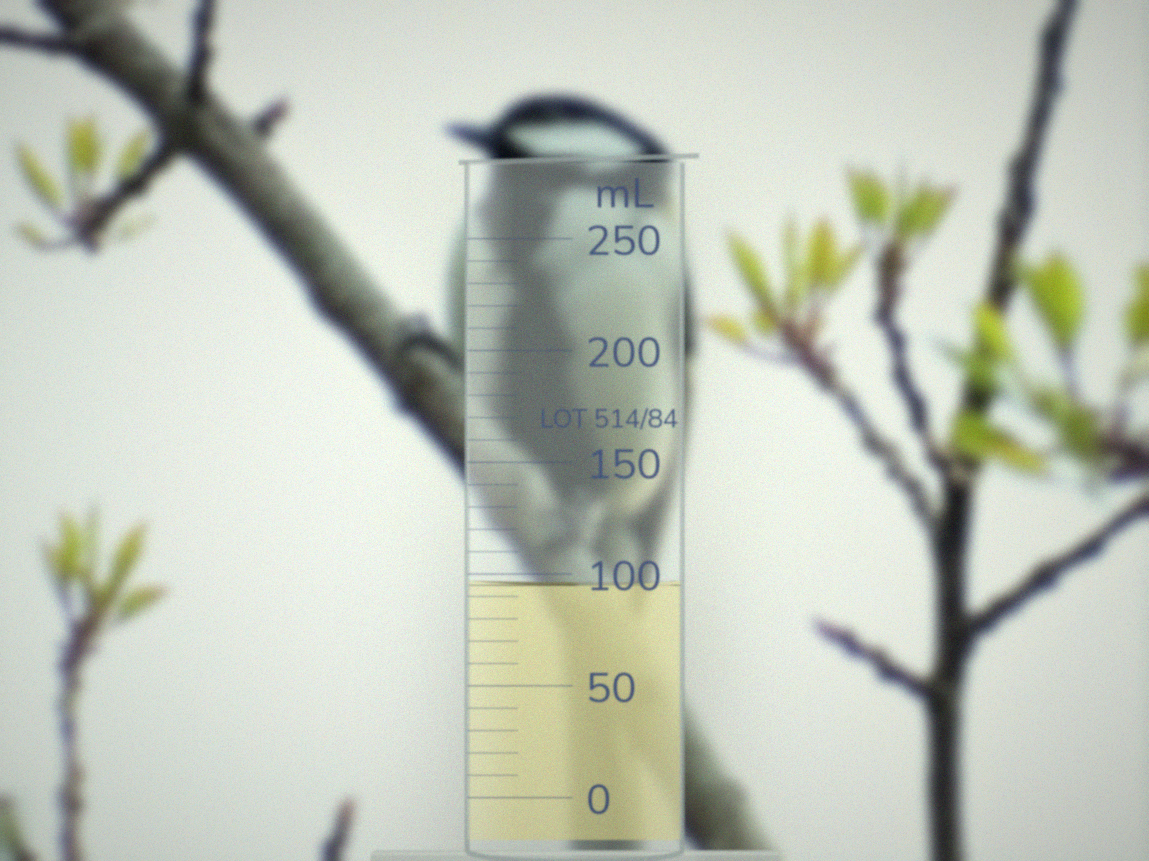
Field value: 95 mL
